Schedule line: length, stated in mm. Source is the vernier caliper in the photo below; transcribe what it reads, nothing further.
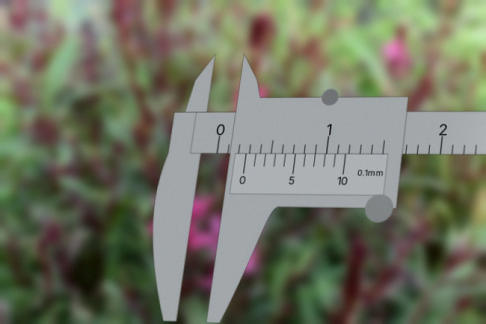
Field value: 2.7 mm
